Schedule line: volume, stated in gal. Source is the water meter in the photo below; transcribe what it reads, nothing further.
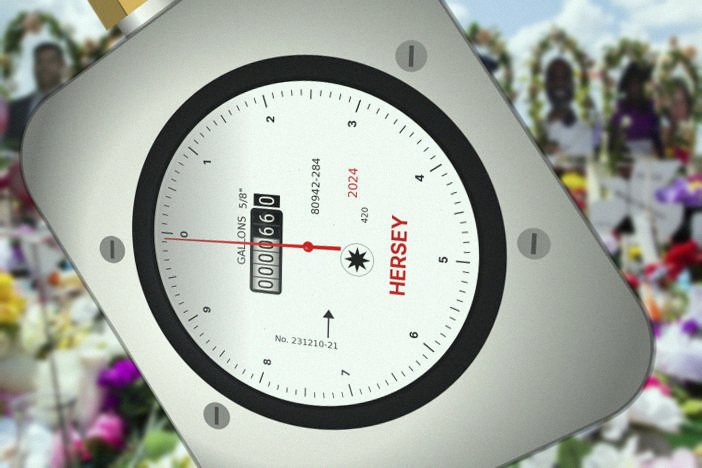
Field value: 659.9 gal
